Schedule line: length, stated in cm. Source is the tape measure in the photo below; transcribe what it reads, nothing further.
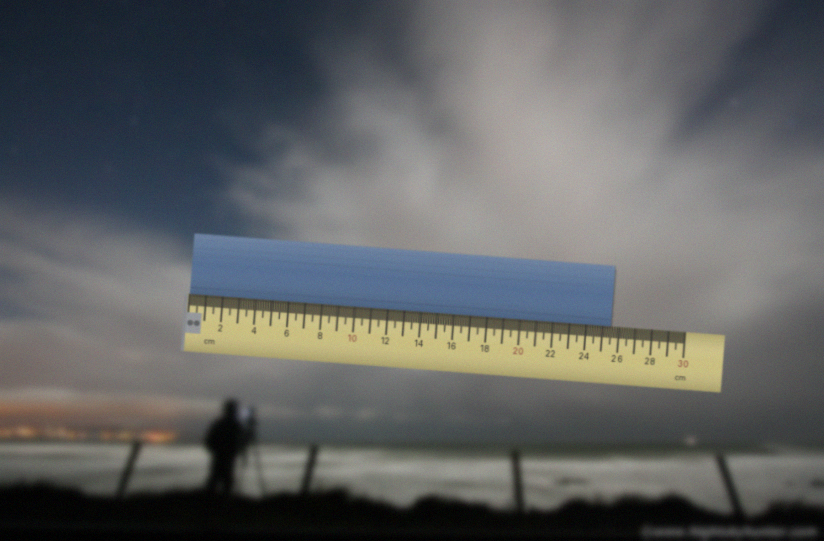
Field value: 25.5 cm
